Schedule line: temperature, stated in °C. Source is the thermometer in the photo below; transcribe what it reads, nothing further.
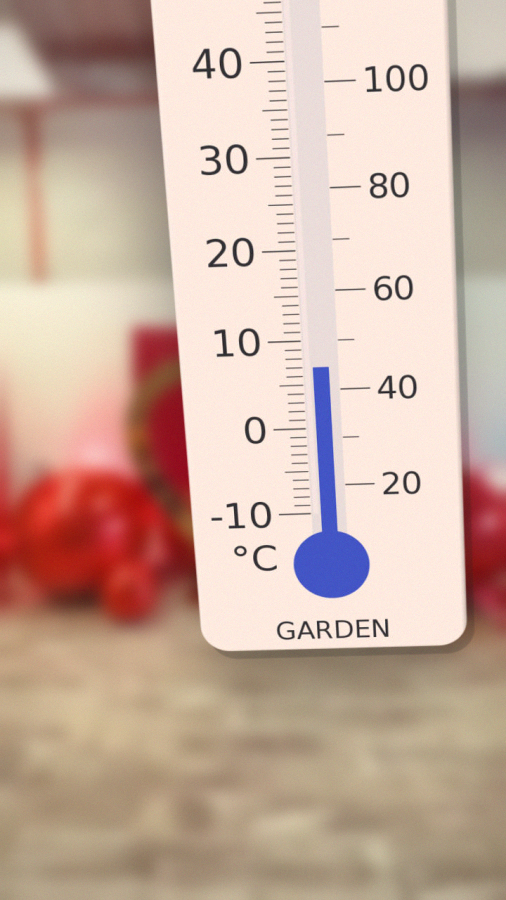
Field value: 7 °C
